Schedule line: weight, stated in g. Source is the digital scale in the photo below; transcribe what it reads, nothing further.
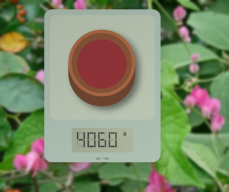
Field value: 4060 g
